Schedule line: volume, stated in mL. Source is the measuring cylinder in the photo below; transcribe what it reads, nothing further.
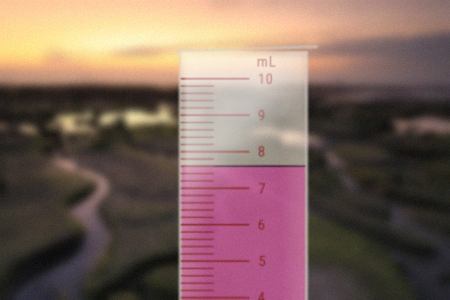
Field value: 7.6 mL
